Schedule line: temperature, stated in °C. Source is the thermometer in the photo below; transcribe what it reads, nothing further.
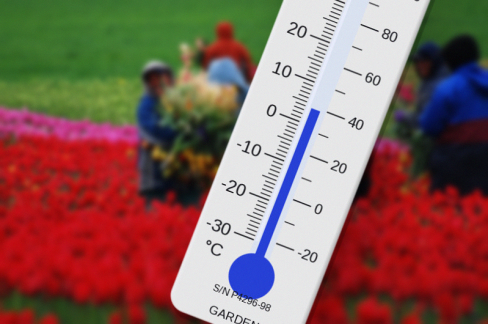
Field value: 4 °C
